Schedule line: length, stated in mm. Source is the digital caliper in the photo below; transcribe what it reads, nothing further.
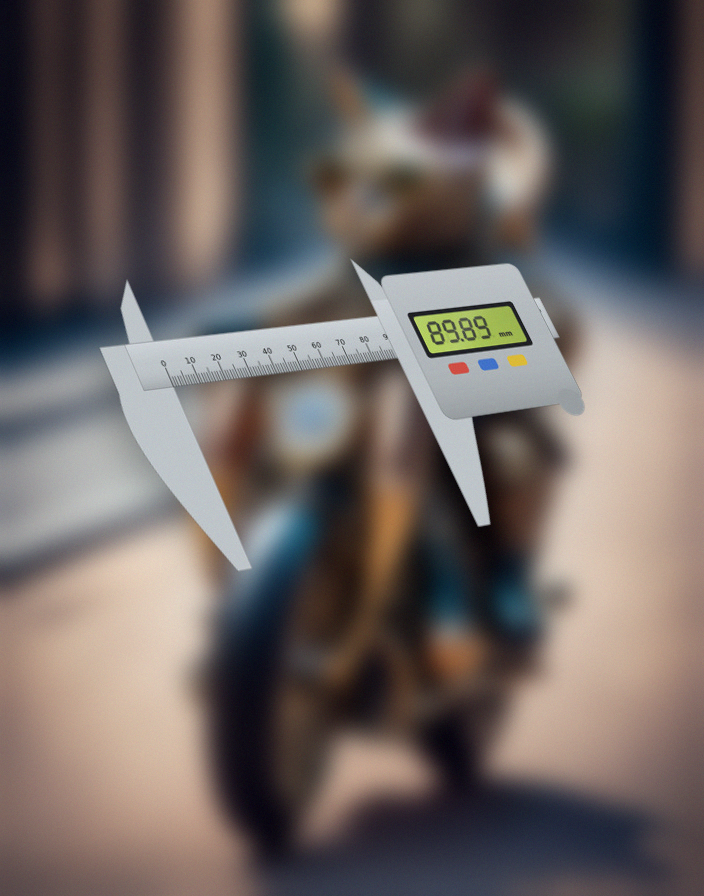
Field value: 89.89 mm
